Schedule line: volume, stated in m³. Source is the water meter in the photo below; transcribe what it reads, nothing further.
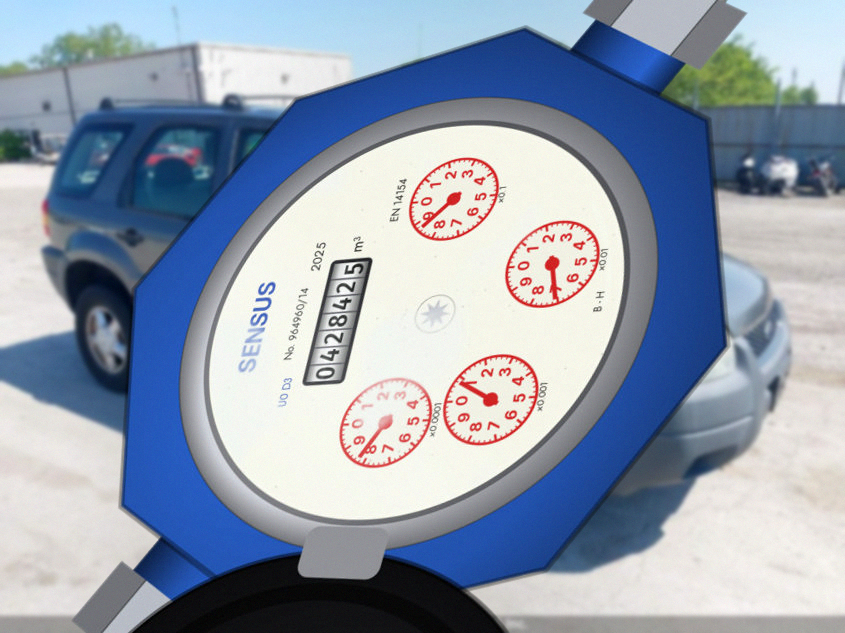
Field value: 428424.8708 m³
